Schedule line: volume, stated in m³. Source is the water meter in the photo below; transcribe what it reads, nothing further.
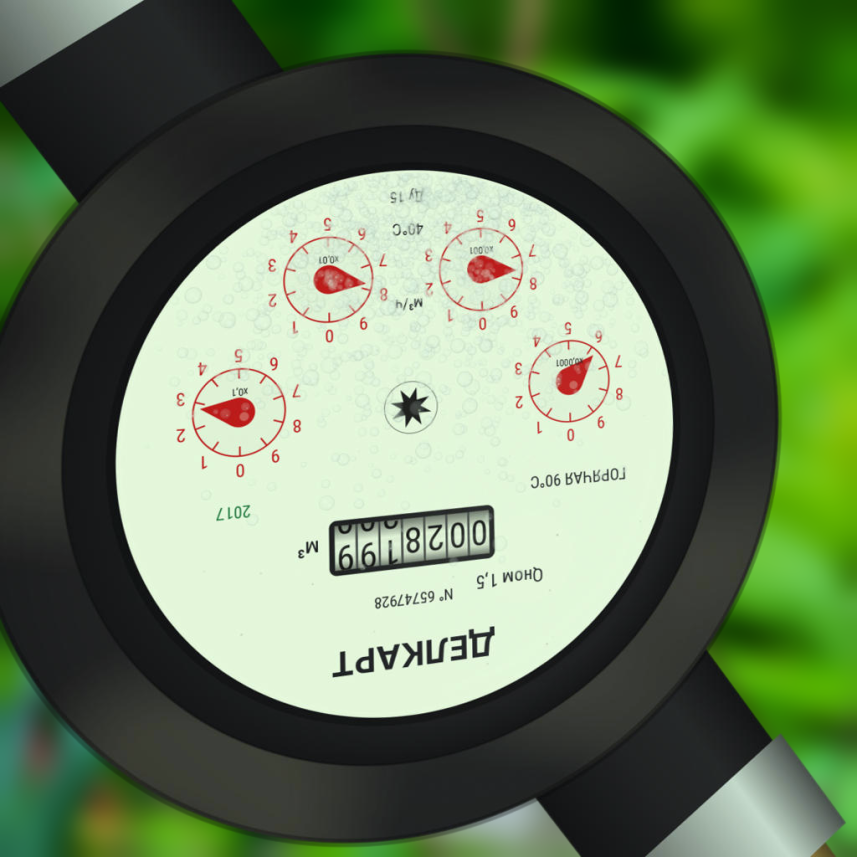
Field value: 28199.2776 m³
